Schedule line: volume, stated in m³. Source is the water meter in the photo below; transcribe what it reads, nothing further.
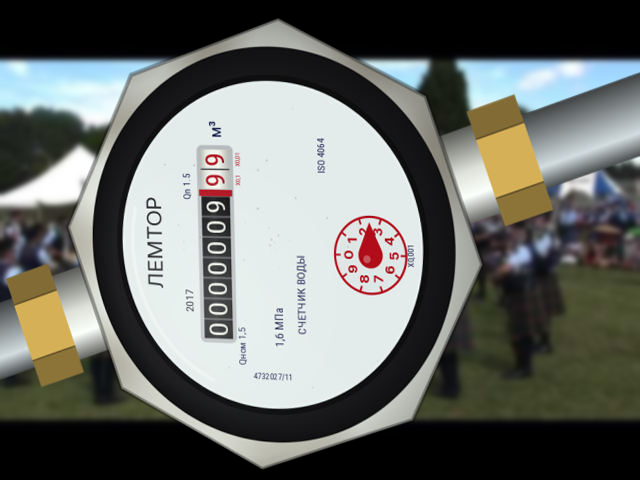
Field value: 9.992 m³
